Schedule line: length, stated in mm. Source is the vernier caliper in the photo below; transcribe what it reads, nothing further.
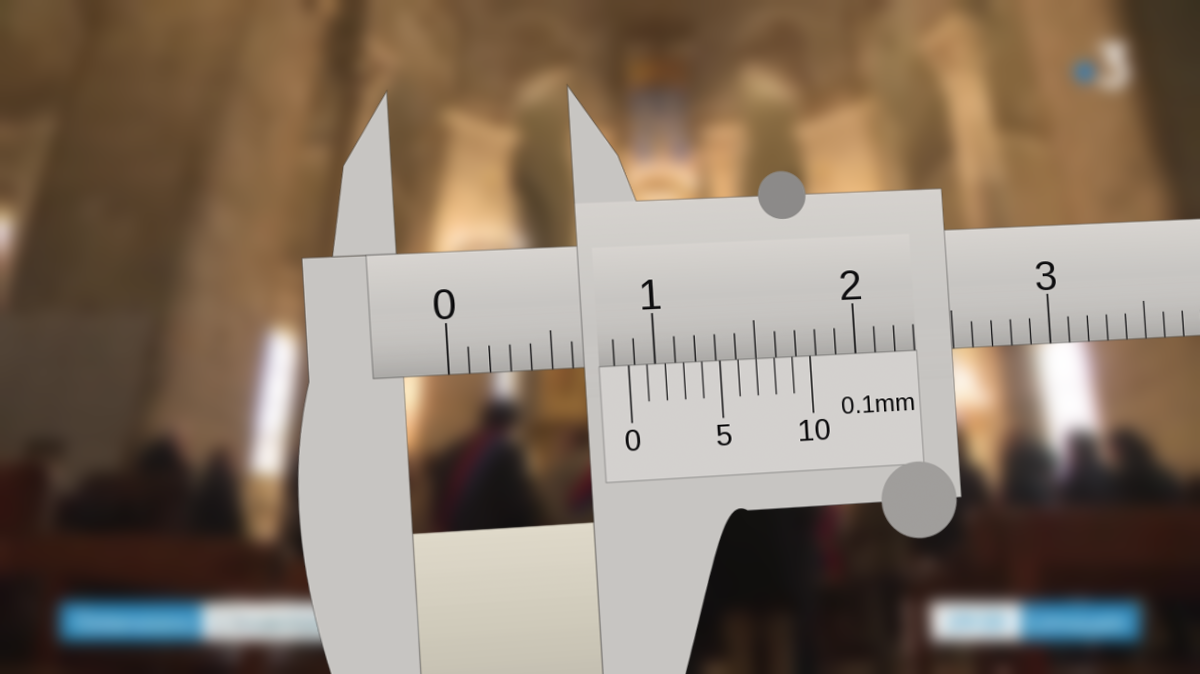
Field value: 8.7 mm
